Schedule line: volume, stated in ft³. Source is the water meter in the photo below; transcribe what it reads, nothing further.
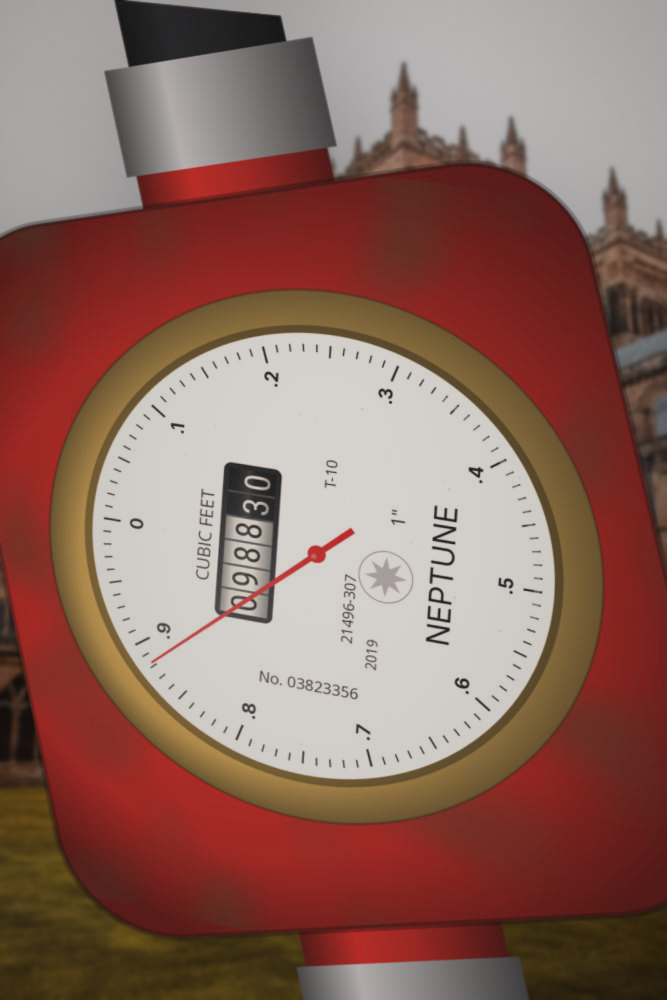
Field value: 98829.88 ft³
